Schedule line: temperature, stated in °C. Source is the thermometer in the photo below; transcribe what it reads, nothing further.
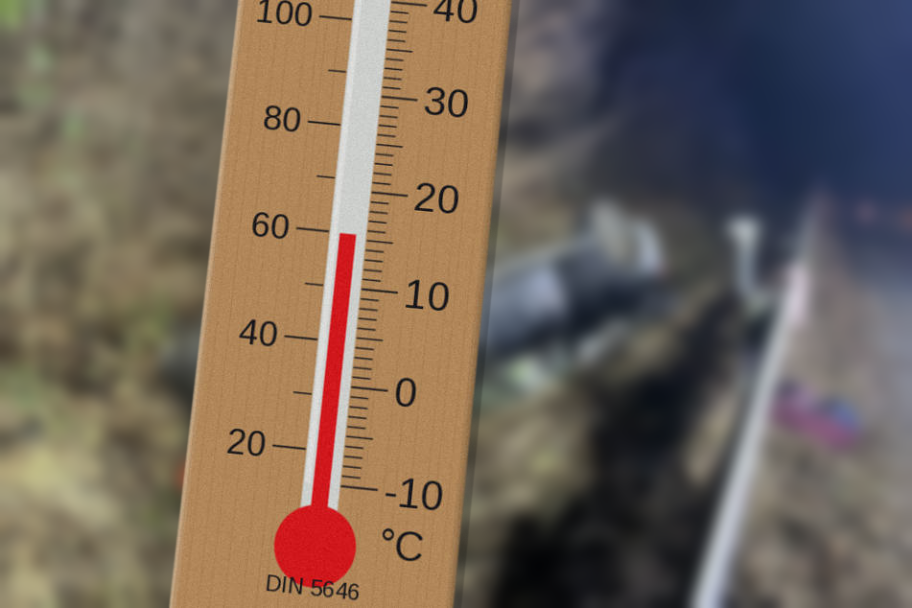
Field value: 15.5 °C
